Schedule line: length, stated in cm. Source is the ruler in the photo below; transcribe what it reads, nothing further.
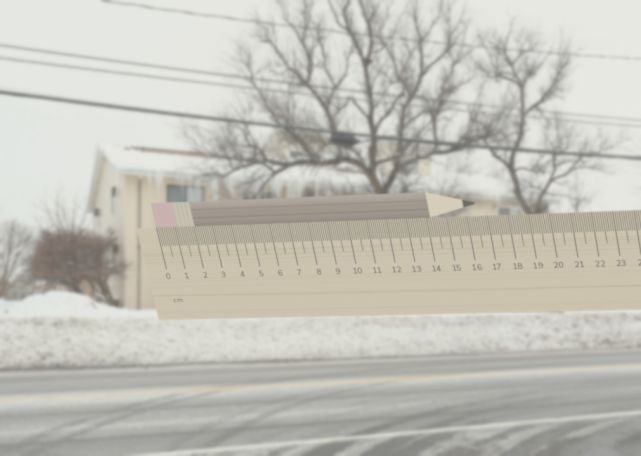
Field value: 16.5 cm
